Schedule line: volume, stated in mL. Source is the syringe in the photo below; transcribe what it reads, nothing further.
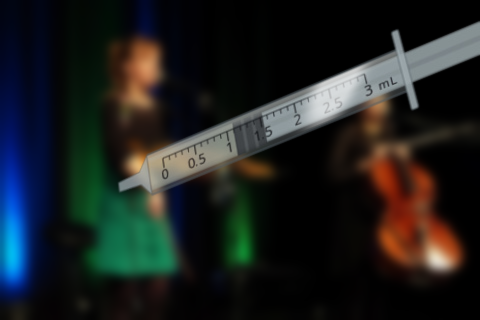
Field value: 1.1 mL
